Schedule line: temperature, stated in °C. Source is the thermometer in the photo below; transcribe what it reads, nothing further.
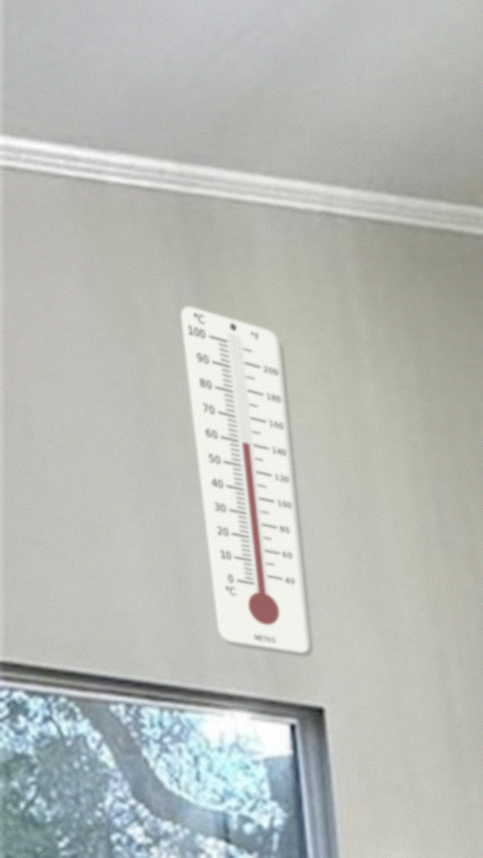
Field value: 60 °C
